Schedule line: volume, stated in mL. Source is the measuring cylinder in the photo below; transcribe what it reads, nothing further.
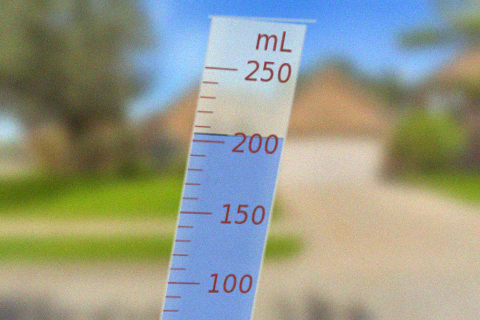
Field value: 205 mL
